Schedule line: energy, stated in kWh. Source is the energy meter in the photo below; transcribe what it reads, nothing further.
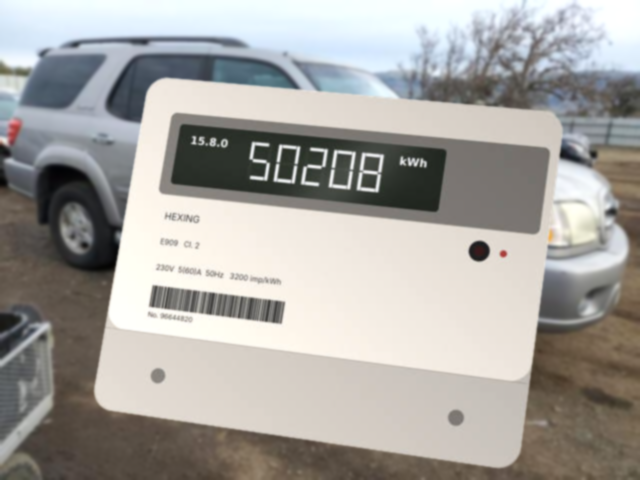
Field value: 50208 kWh
